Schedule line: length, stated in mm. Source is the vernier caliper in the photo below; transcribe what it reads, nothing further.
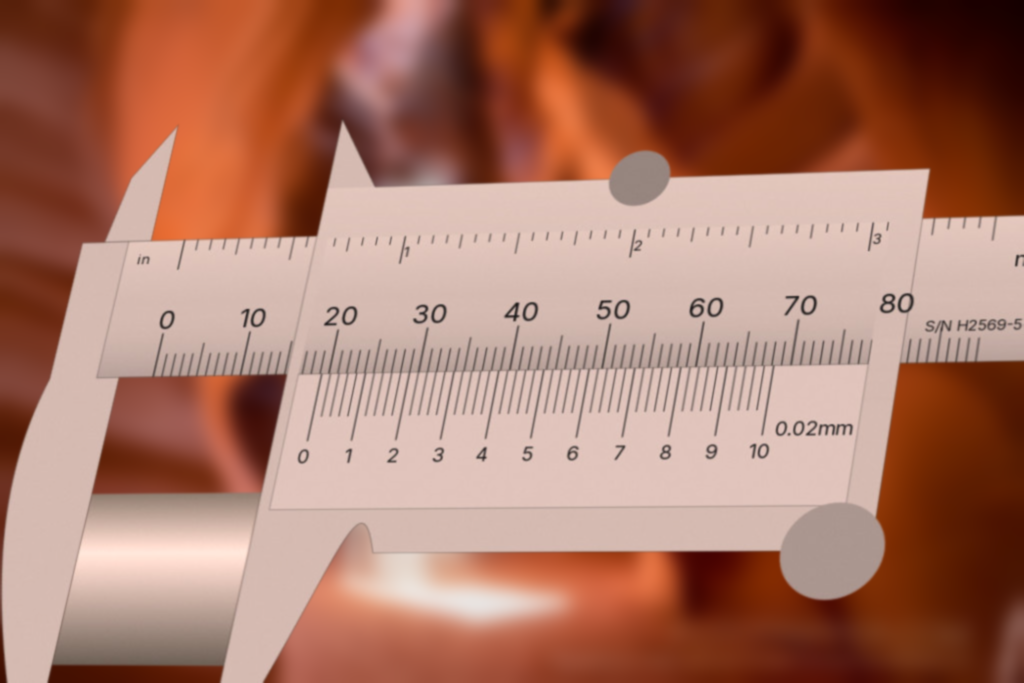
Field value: 19.2 mm
